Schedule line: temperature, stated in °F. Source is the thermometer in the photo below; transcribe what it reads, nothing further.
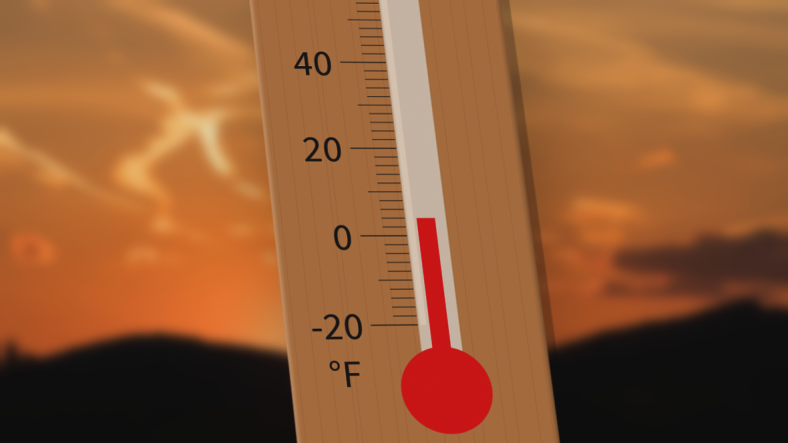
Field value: 4 °F
